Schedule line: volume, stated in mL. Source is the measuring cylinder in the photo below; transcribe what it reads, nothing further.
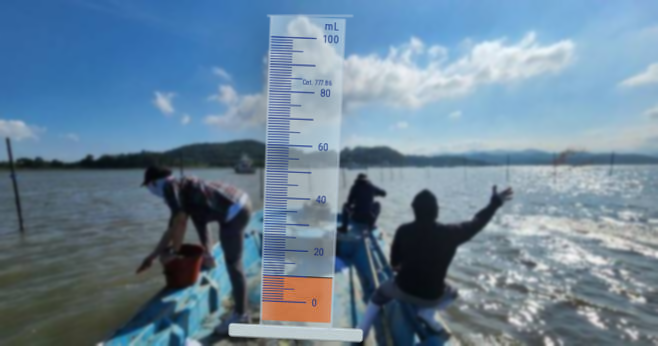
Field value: 10 mL
